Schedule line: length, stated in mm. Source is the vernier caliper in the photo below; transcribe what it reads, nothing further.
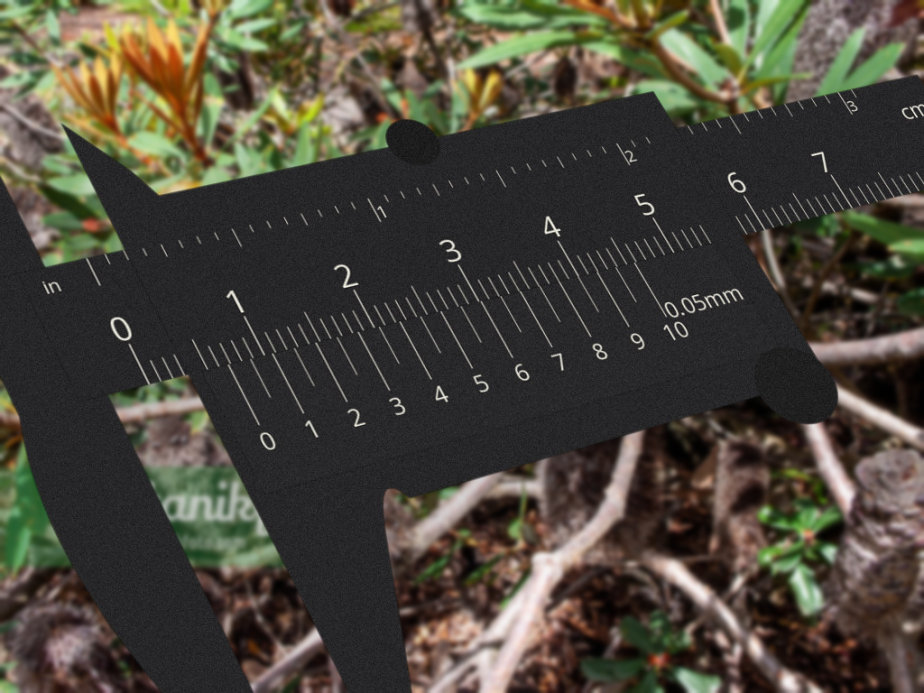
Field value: 6.8 mm
